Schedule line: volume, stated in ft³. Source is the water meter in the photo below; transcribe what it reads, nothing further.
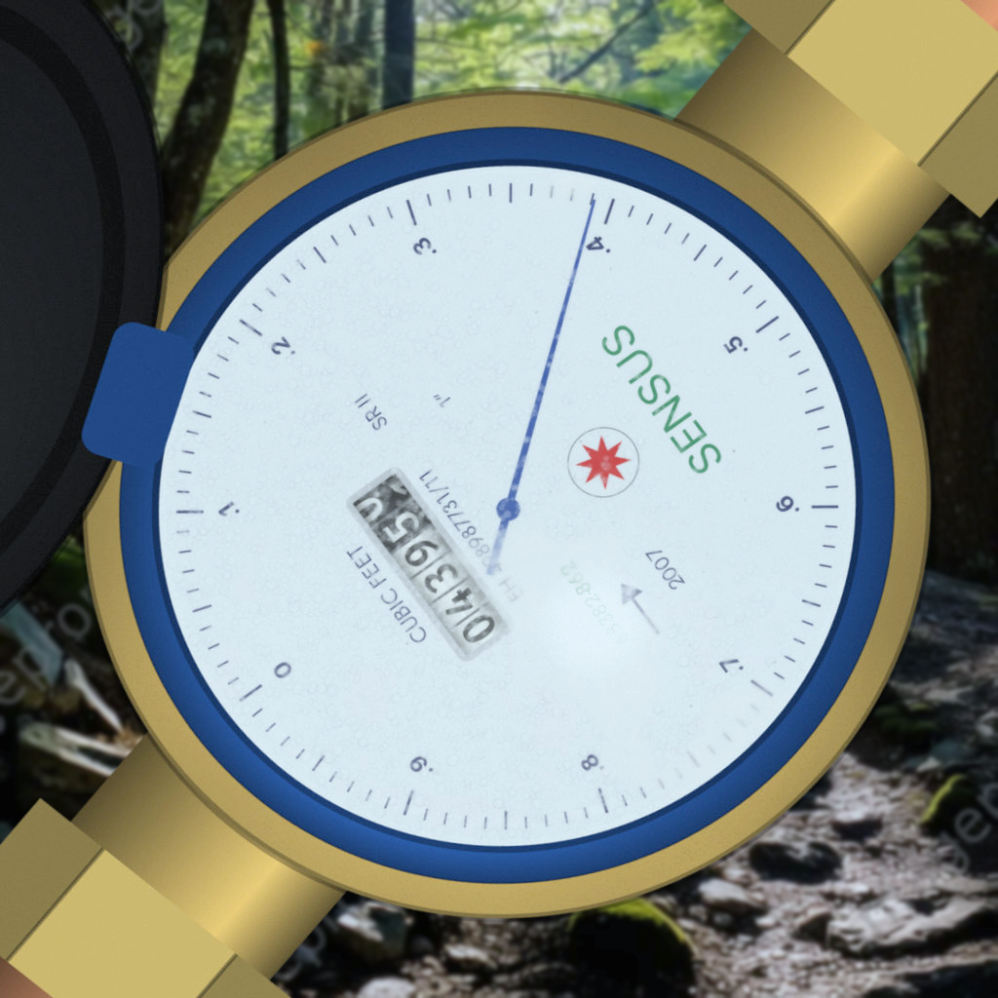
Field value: 43950.39 ft³
